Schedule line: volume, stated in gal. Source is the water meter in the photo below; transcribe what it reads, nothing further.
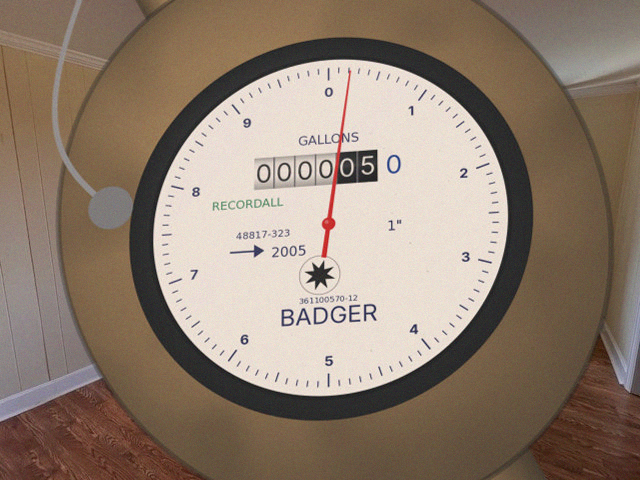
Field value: 50.2 gal
